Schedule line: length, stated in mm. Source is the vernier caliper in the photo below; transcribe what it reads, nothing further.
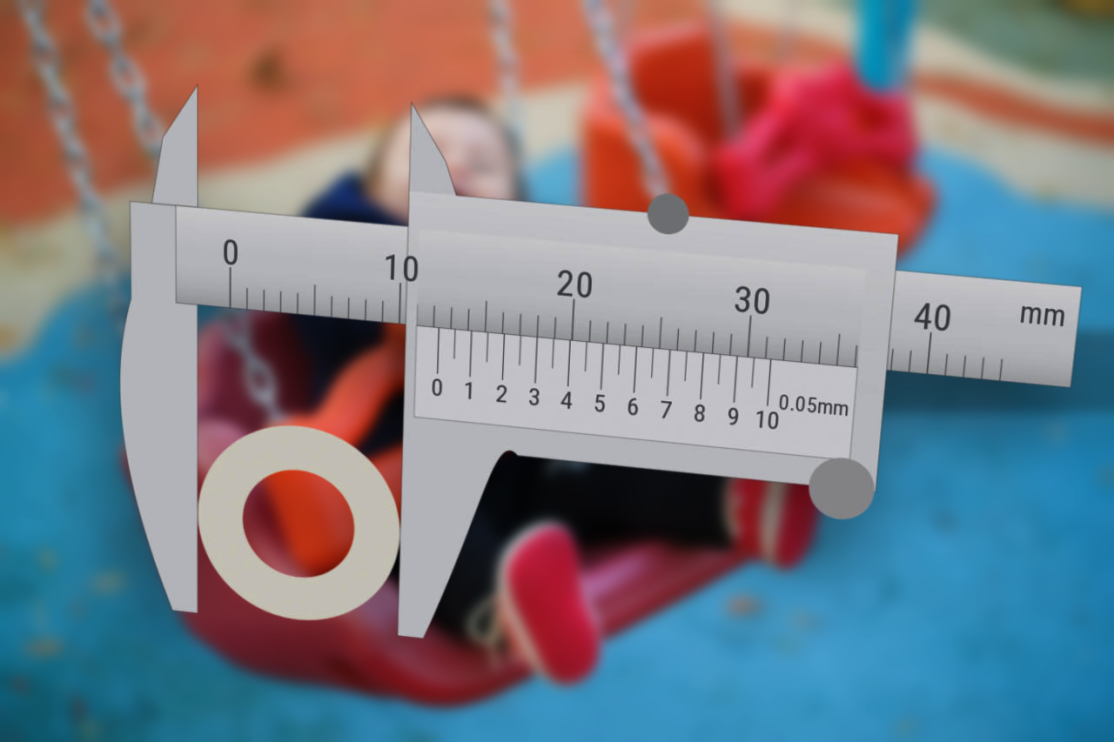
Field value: 12.3 mm
